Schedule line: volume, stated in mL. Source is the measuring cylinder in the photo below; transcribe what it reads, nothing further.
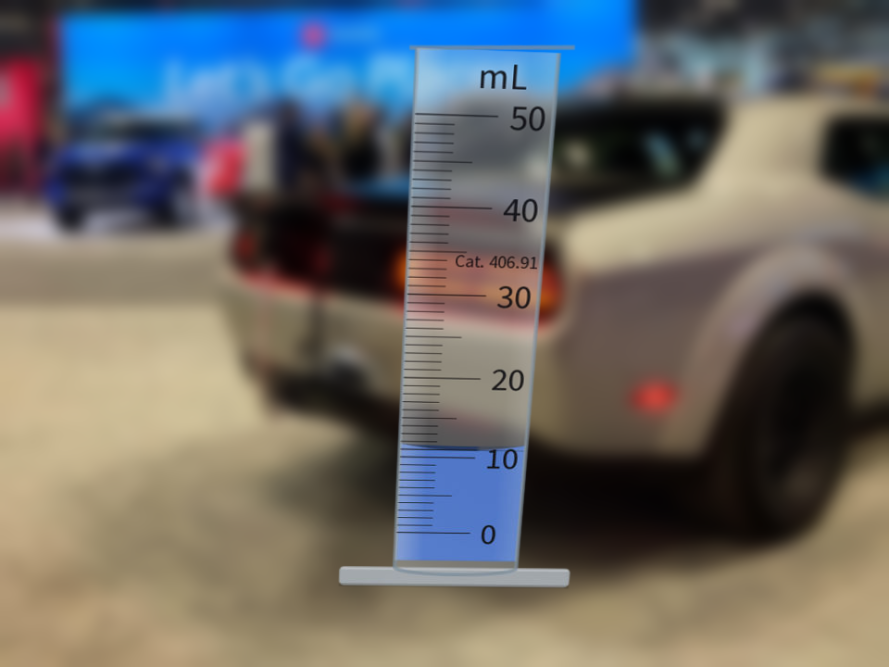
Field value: 11 mL
